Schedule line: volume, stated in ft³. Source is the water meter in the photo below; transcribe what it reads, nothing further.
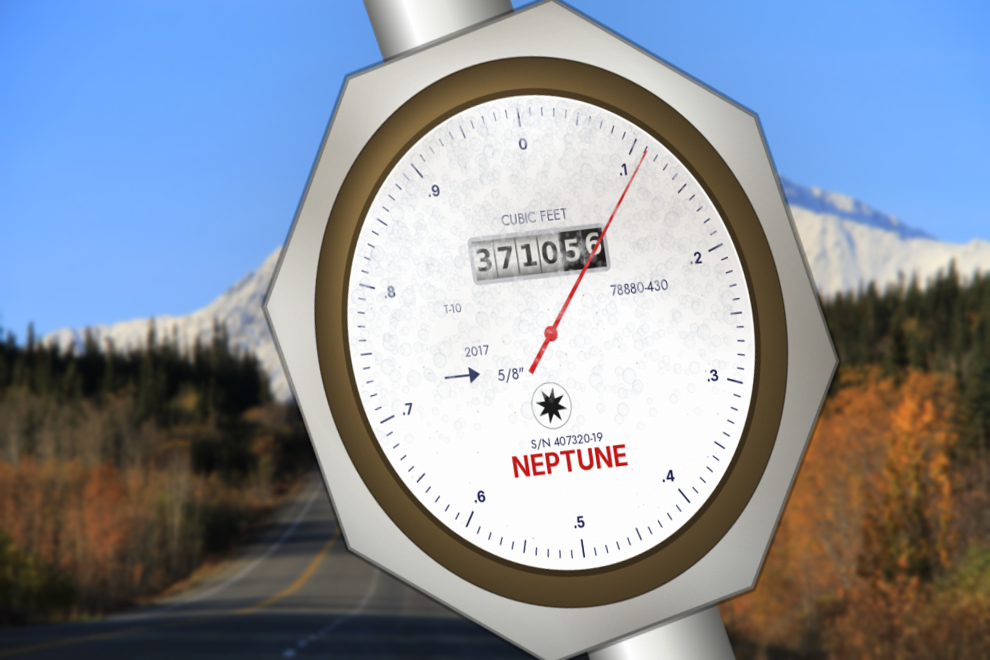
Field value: 371056.11 ft³
